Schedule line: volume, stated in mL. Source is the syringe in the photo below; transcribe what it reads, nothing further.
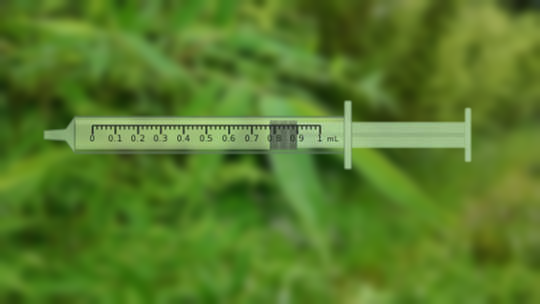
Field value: 0.78 mL
